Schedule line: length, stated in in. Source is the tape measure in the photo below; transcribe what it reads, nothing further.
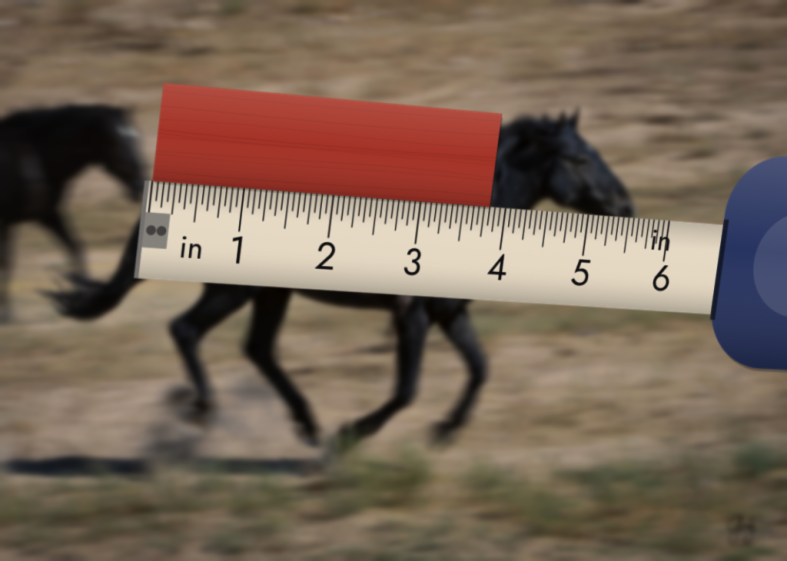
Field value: 3.8125 in
